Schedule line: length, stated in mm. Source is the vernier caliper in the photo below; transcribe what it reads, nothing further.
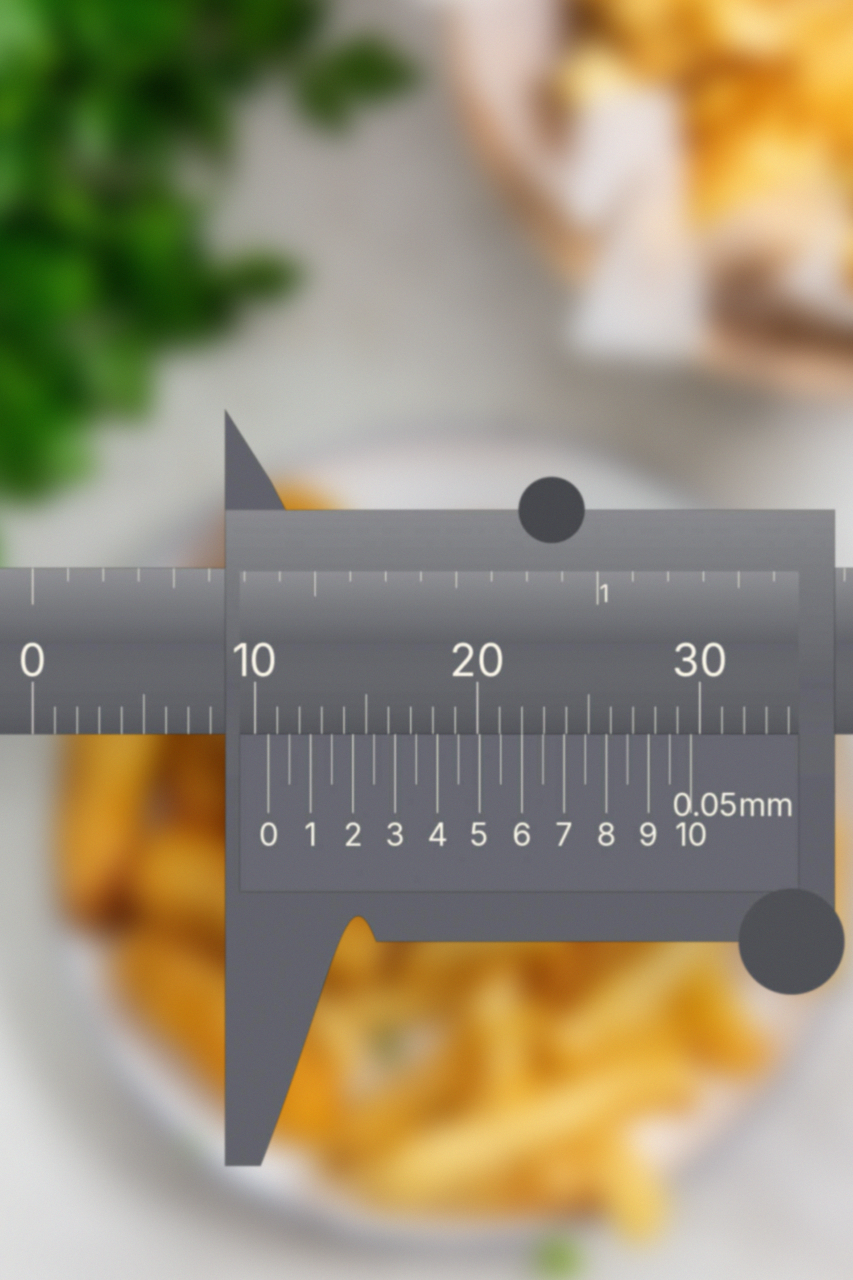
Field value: 10.6 mm
